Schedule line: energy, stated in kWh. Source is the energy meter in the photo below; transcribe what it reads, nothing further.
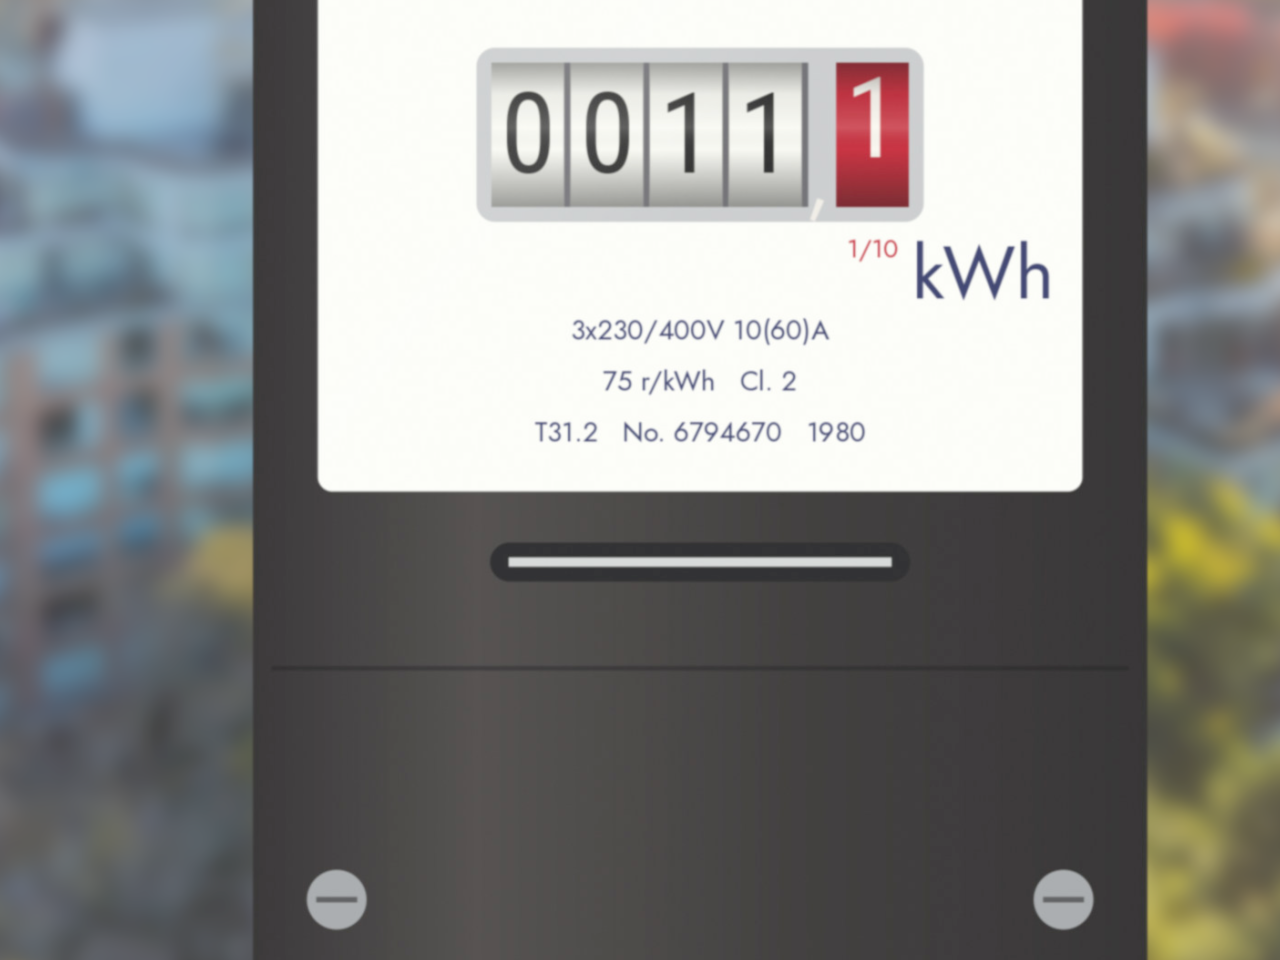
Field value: 11.1 kWh
